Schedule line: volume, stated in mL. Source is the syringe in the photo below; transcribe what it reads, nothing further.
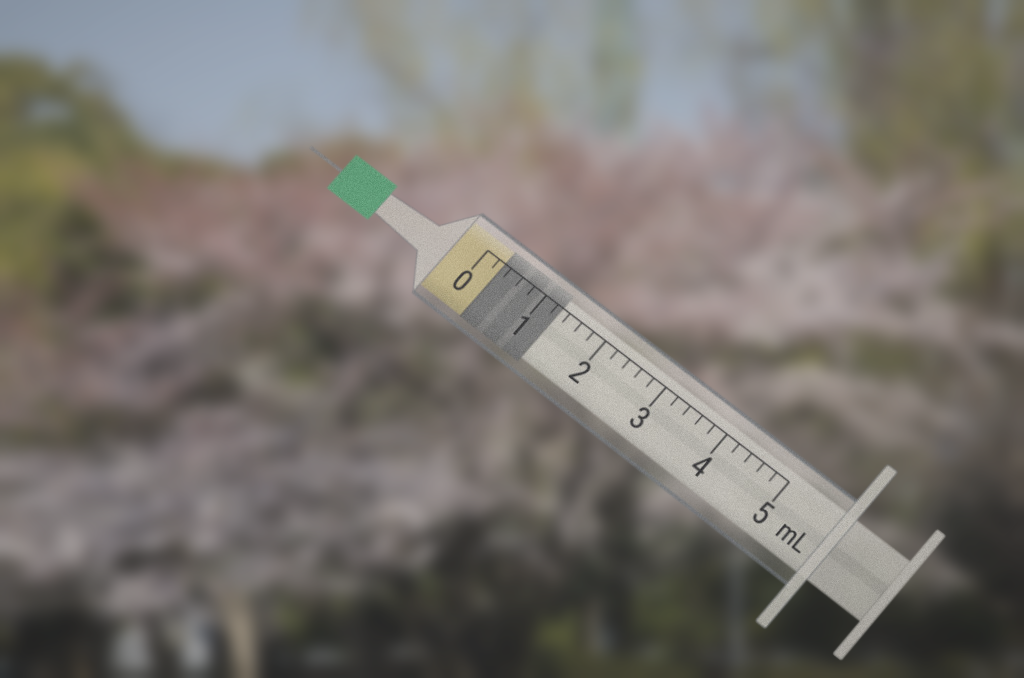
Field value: 0.3 mL
